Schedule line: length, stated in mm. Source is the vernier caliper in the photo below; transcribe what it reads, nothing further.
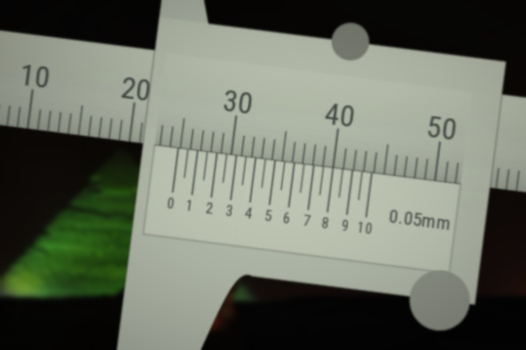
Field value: 24.8 mm
